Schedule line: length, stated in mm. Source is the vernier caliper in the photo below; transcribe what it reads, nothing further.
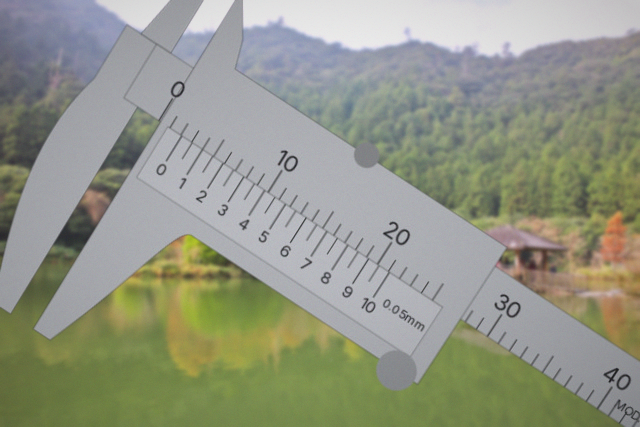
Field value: 2.1 mm
